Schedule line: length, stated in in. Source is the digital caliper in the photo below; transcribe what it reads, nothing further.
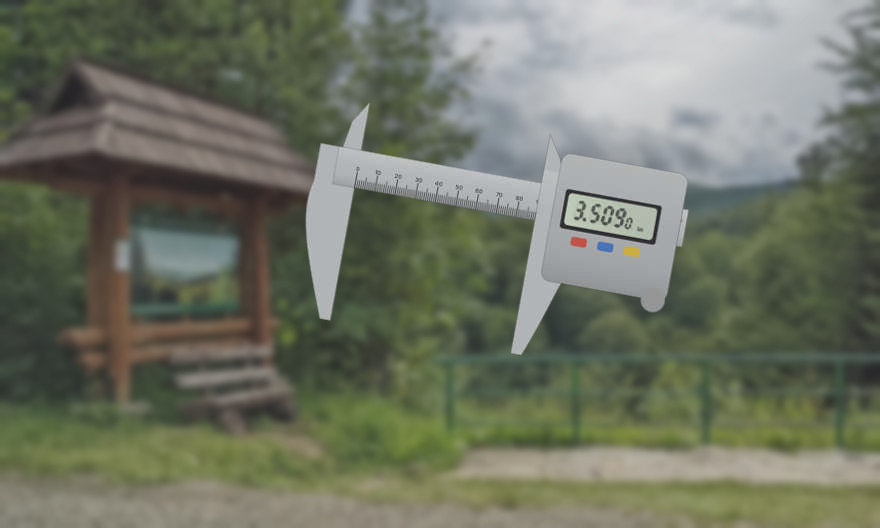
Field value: 3.5090 in
